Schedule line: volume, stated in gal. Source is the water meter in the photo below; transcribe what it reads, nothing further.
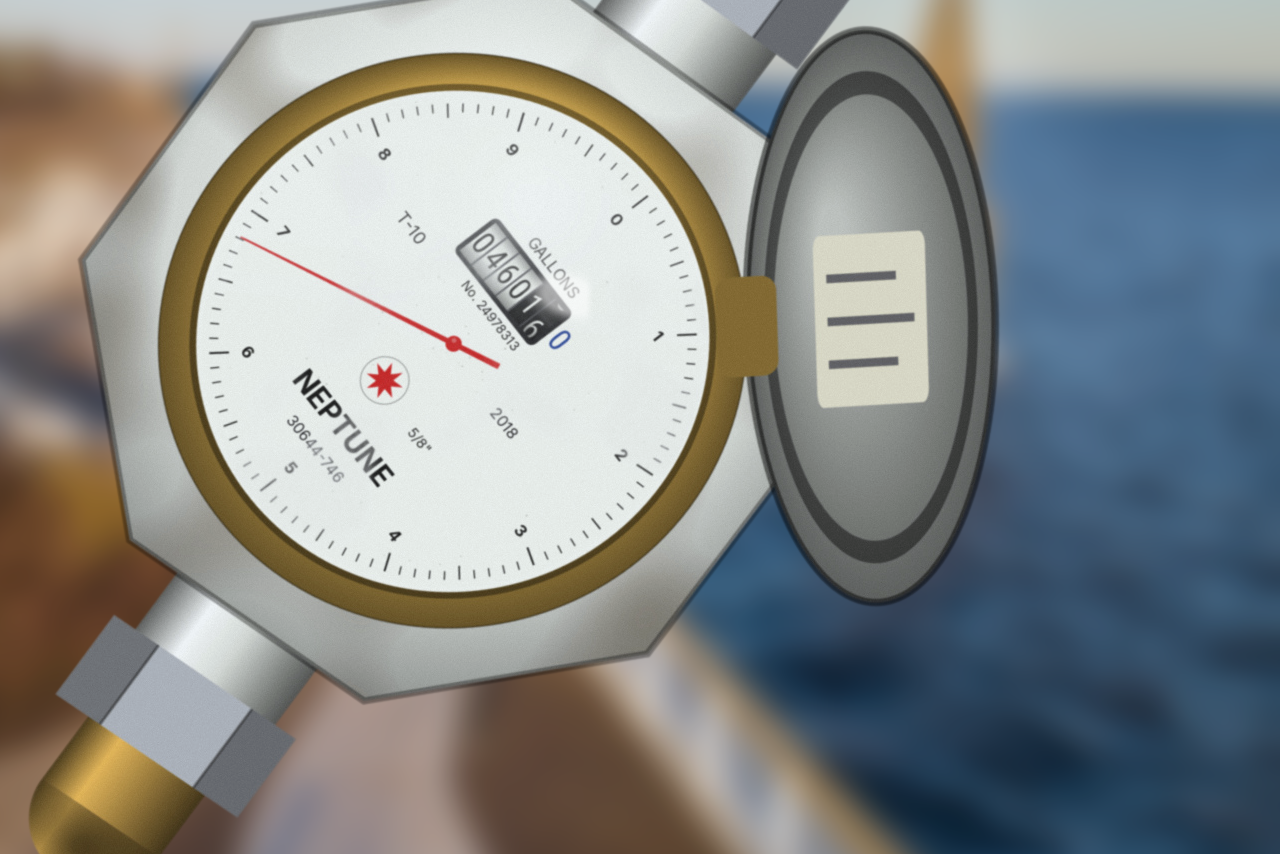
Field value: 460156.8 gal
